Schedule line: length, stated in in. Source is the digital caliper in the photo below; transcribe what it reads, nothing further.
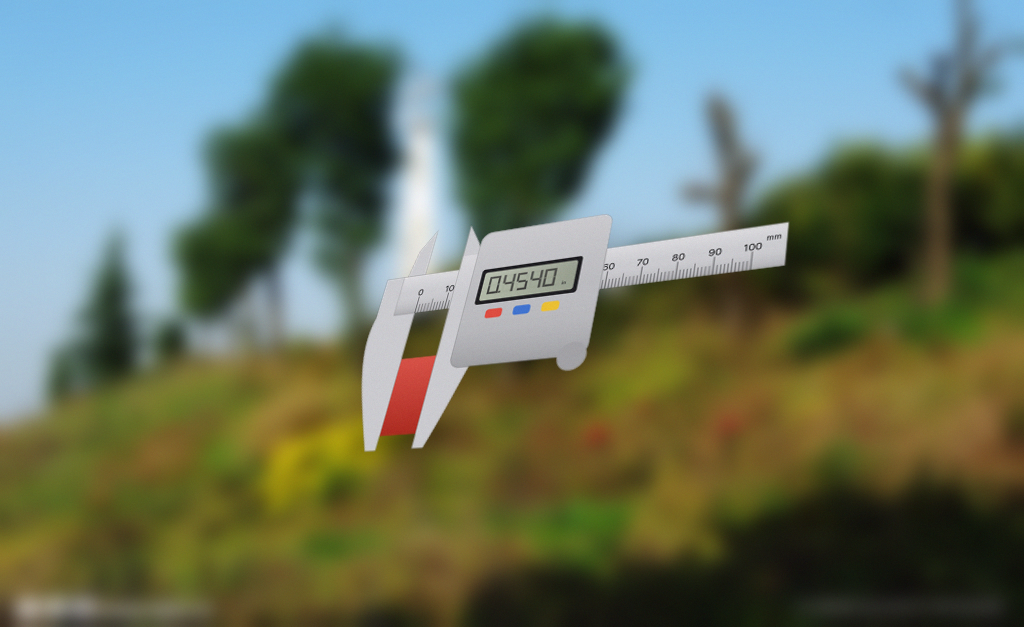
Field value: 0.4540 in
